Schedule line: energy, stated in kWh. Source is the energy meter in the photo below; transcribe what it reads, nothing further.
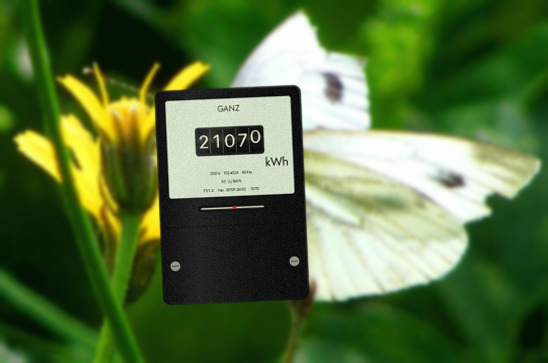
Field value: 21070 kWh
